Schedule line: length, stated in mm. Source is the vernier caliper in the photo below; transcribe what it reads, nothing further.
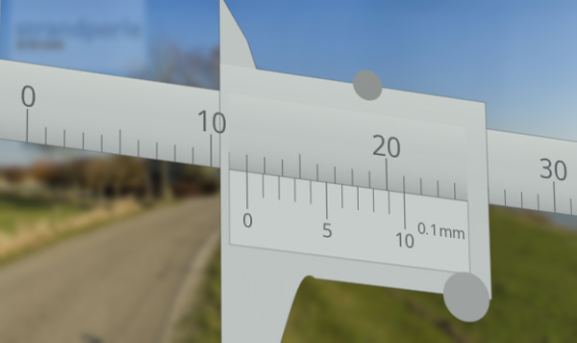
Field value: 12.0 mm
